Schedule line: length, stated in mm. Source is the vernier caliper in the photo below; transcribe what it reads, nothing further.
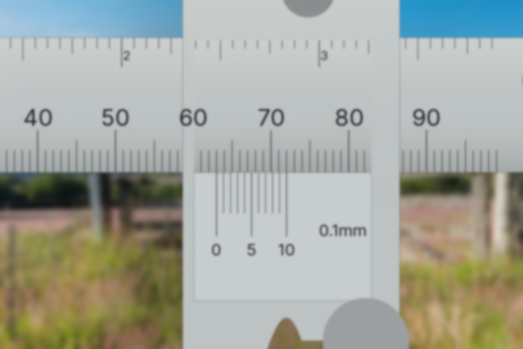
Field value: 63.0 mm
